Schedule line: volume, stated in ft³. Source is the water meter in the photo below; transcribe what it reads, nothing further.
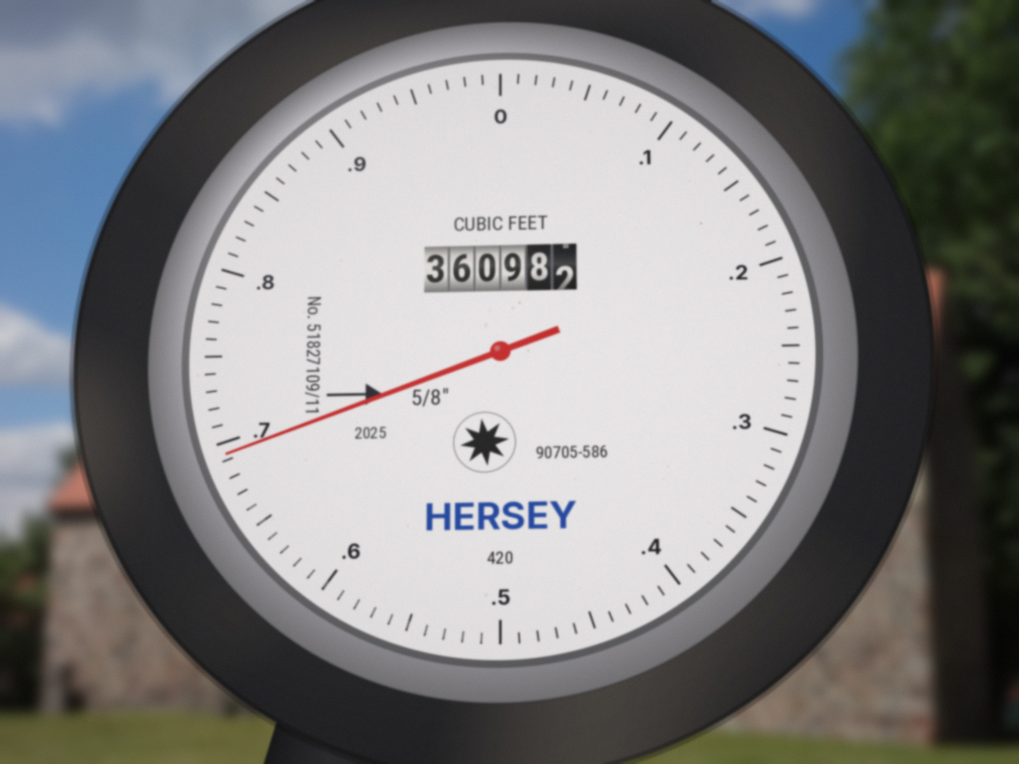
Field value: 360981.69 ft³
